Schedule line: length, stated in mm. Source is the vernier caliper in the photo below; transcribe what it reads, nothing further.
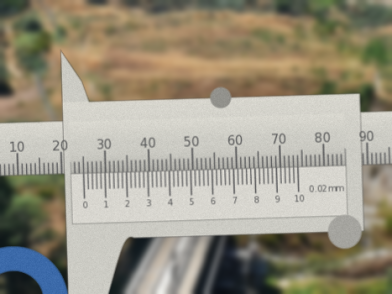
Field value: 25.0 mm
